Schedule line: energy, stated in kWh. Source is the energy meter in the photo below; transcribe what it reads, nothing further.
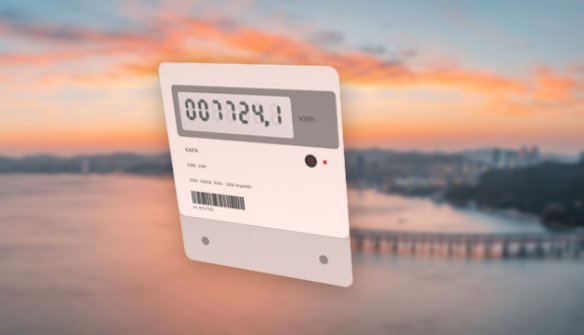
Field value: 7724.1 kWh
